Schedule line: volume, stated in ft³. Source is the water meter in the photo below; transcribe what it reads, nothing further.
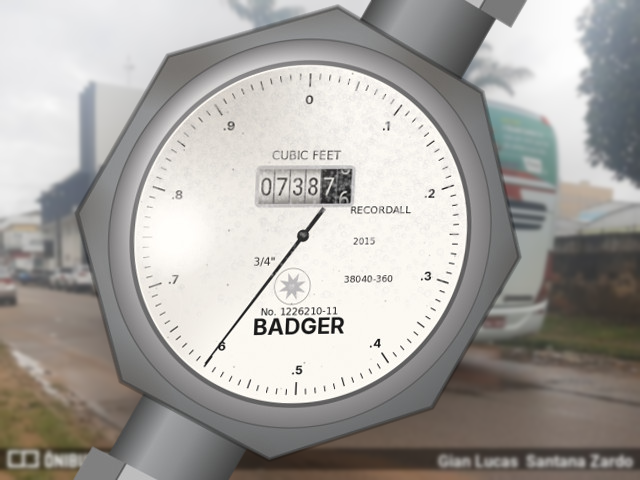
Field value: 73875.60 ft³
